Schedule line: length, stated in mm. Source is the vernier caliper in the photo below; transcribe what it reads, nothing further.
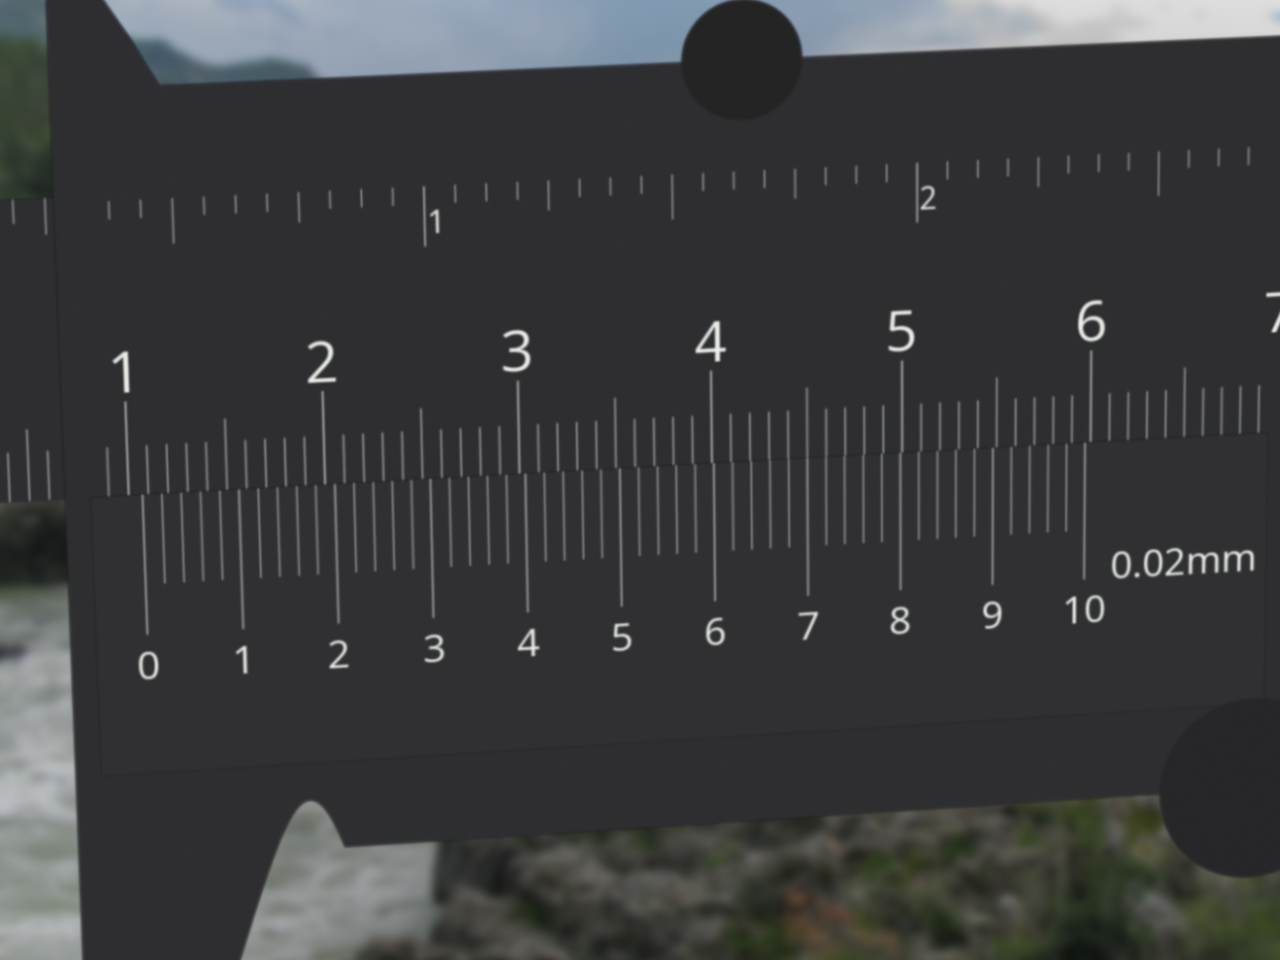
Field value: 10.7 mm
